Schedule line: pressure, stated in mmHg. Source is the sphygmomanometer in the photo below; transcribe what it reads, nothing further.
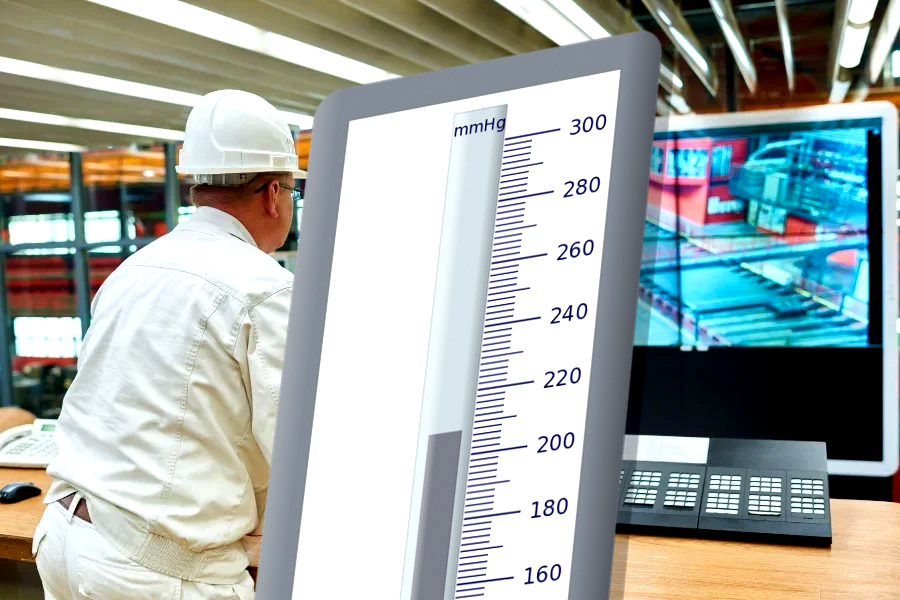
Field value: 208 mmHg
